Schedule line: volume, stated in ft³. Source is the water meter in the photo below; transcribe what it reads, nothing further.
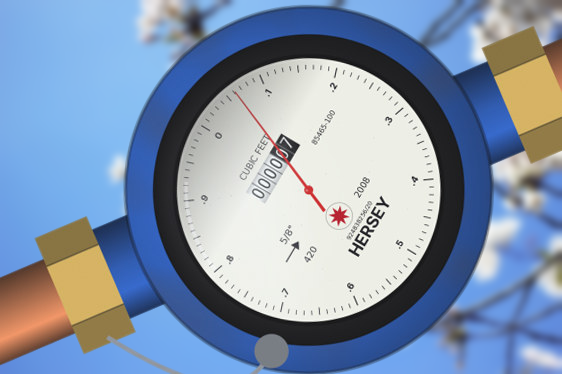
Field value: 7.06 ft³
